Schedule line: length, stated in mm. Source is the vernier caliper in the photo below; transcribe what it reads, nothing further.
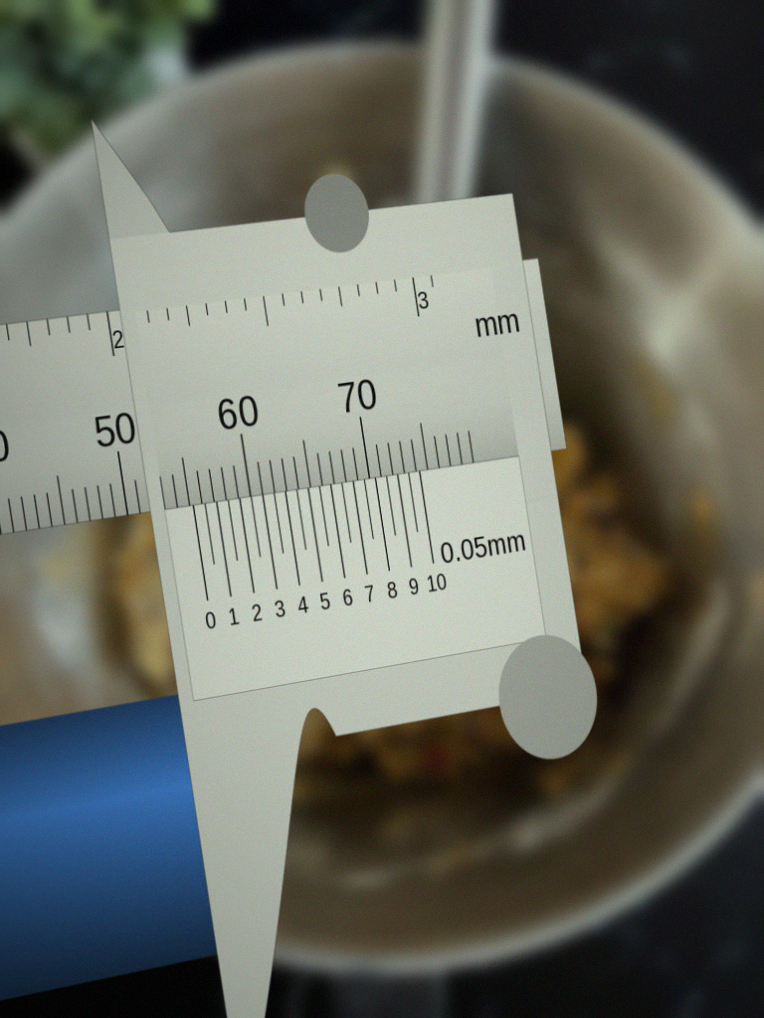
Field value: 55.3 mm
